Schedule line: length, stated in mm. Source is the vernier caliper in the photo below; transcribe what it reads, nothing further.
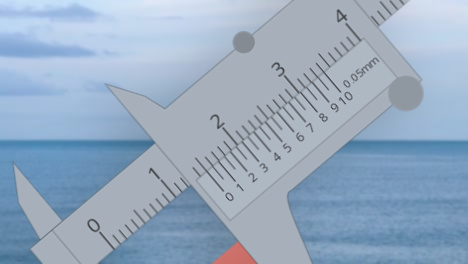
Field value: 15.0 mm
